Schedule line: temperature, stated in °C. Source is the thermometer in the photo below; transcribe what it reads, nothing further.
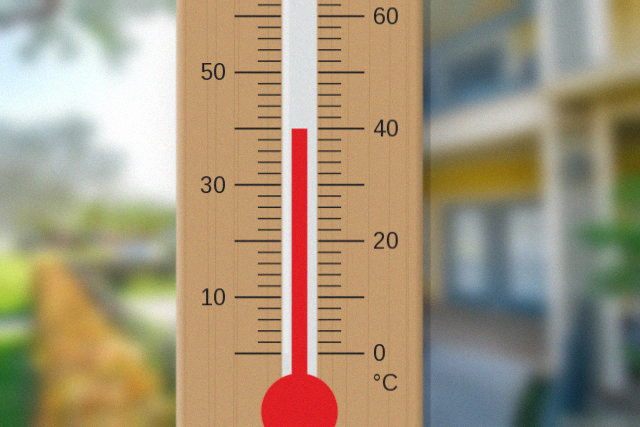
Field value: 40 °C
